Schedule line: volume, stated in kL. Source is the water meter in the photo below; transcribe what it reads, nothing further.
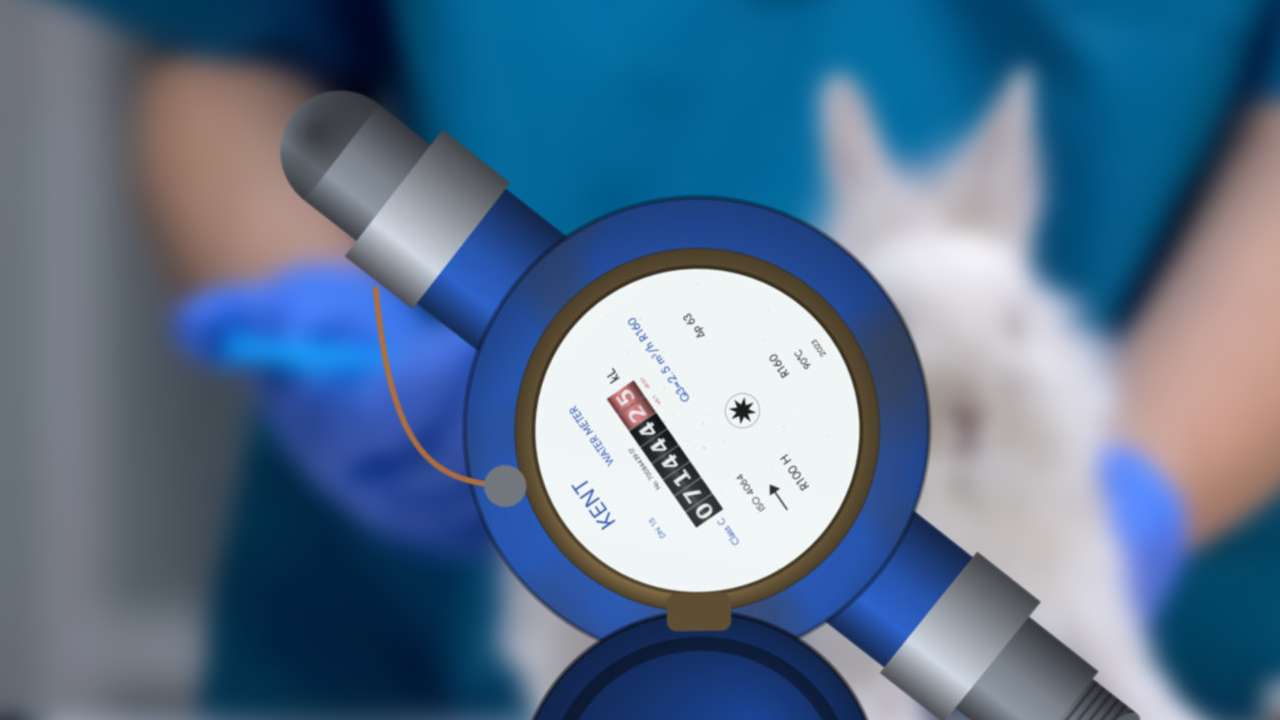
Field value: 71444.25 kL
